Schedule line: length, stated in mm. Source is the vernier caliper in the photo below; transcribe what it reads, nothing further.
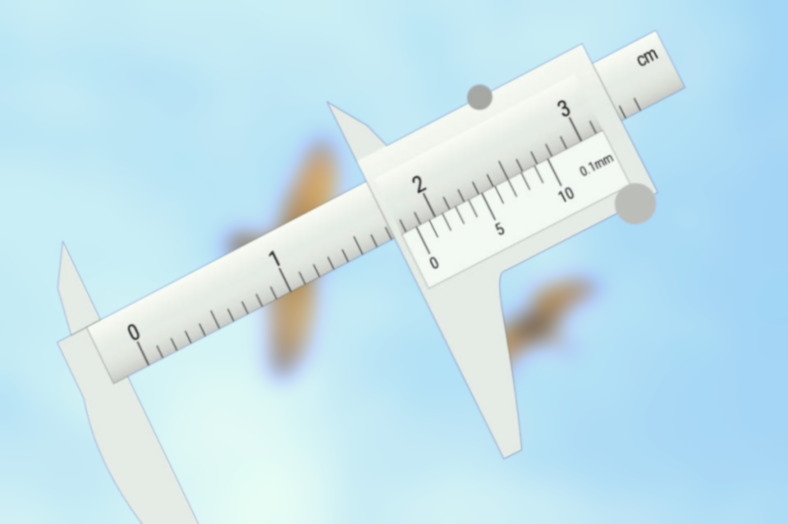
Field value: 18.7 mm
